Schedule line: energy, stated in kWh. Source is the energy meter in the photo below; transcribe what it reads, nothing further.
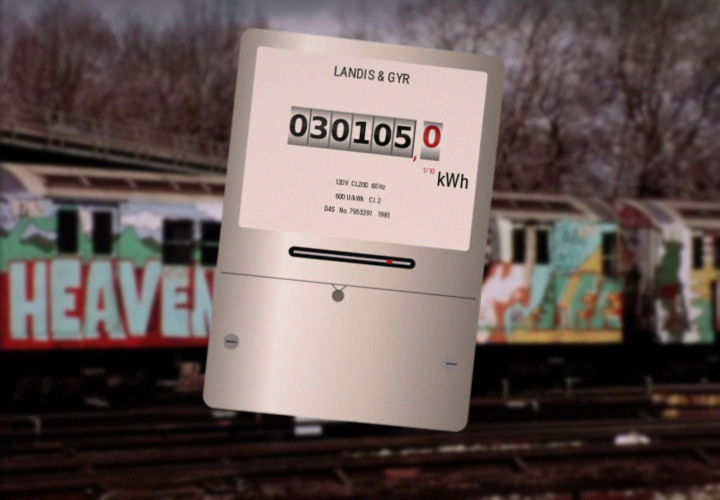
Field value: 30105.0 kWh
